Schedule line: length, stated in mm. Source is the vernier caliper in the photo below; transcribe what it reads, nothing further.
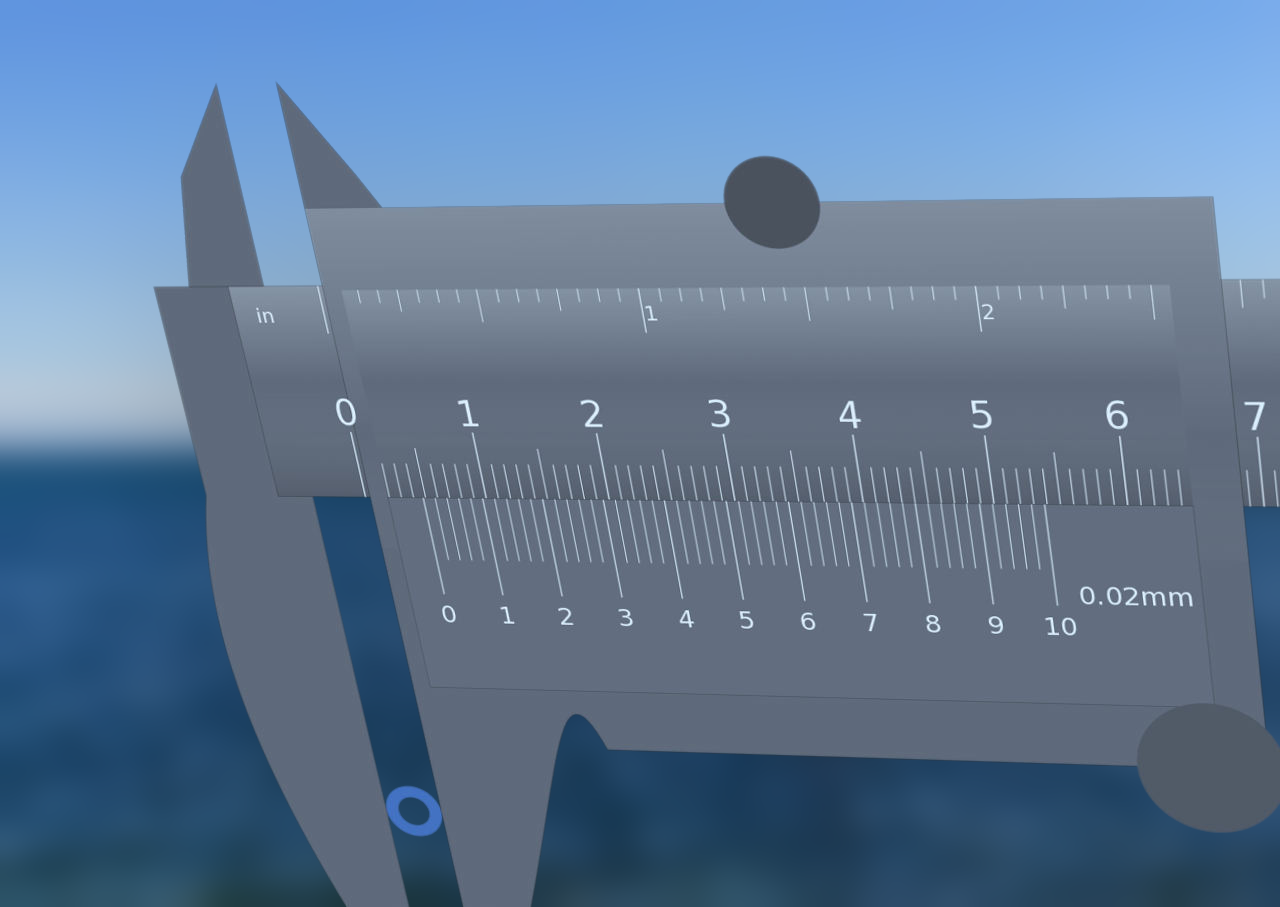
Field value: 4.8 mm
